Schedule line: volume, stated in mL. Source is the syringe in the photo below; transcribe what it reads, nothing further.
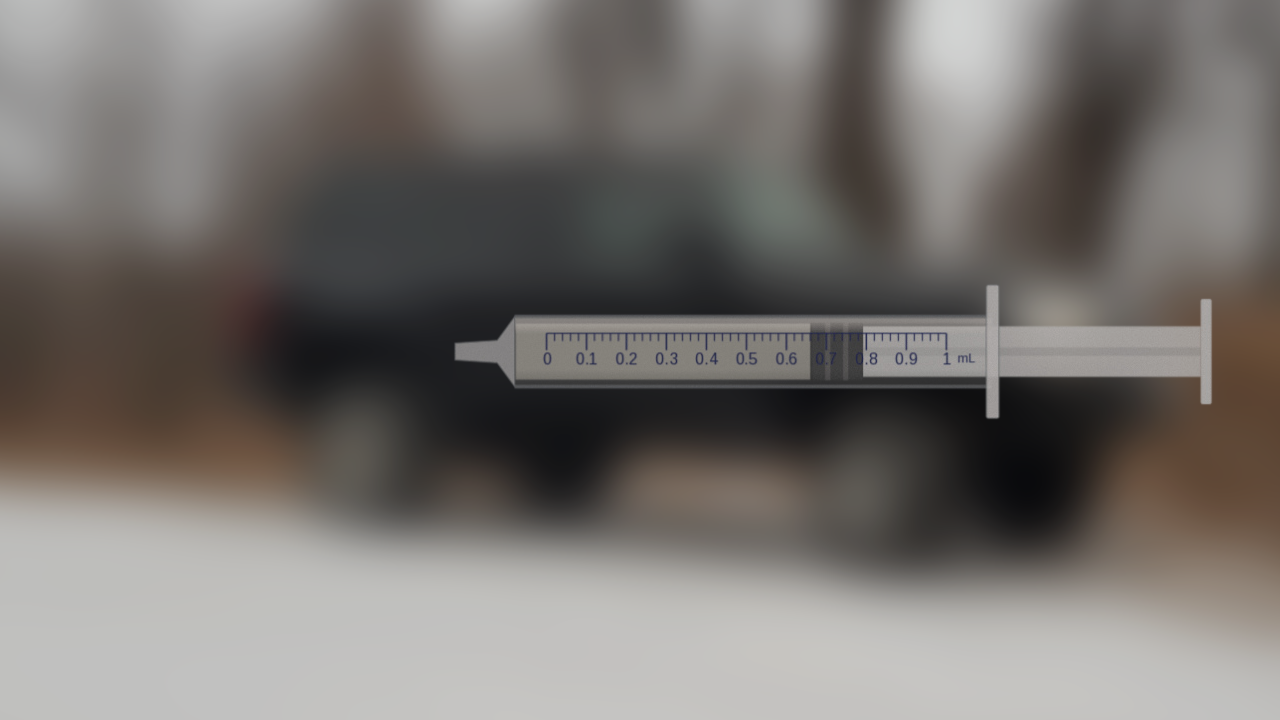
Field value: 0.66 mL
